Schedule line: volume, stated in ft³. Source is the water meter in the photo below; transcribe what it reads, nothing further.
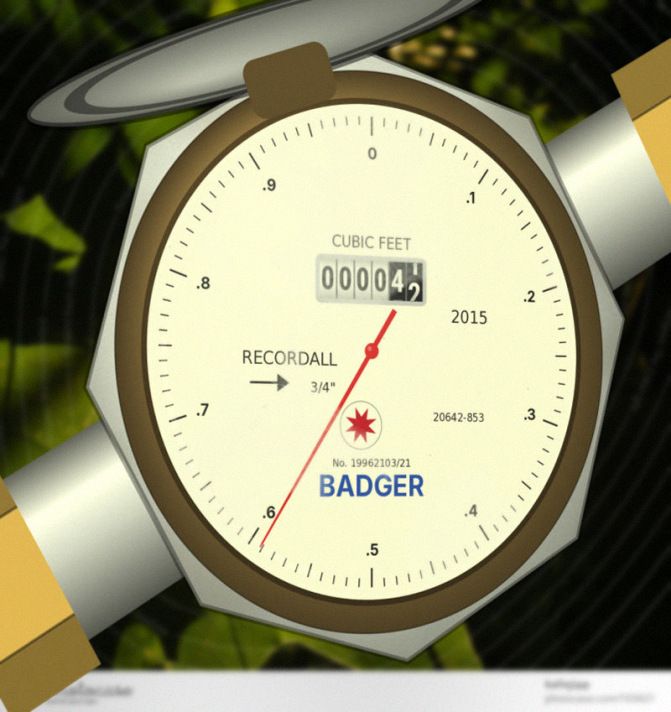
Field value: 41.59 ft³
